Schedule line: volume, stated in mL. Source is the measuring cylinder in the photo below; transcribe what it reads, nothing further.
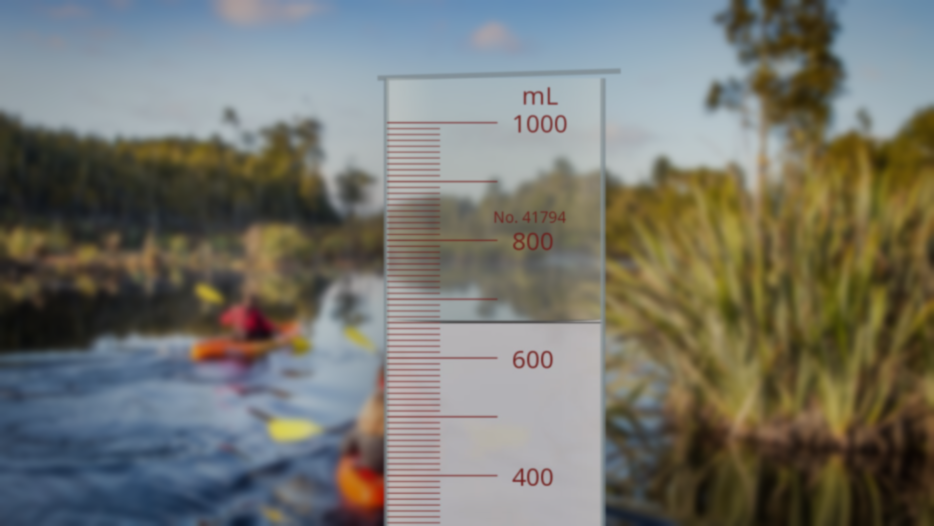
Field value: 660 mL
